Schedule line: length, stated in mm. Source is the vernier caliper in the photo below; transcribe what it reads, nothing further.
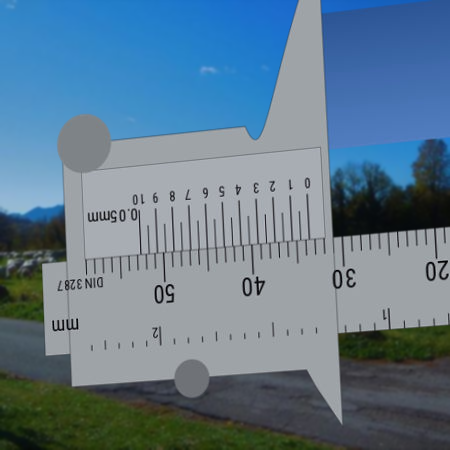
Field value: 33.6 mm
